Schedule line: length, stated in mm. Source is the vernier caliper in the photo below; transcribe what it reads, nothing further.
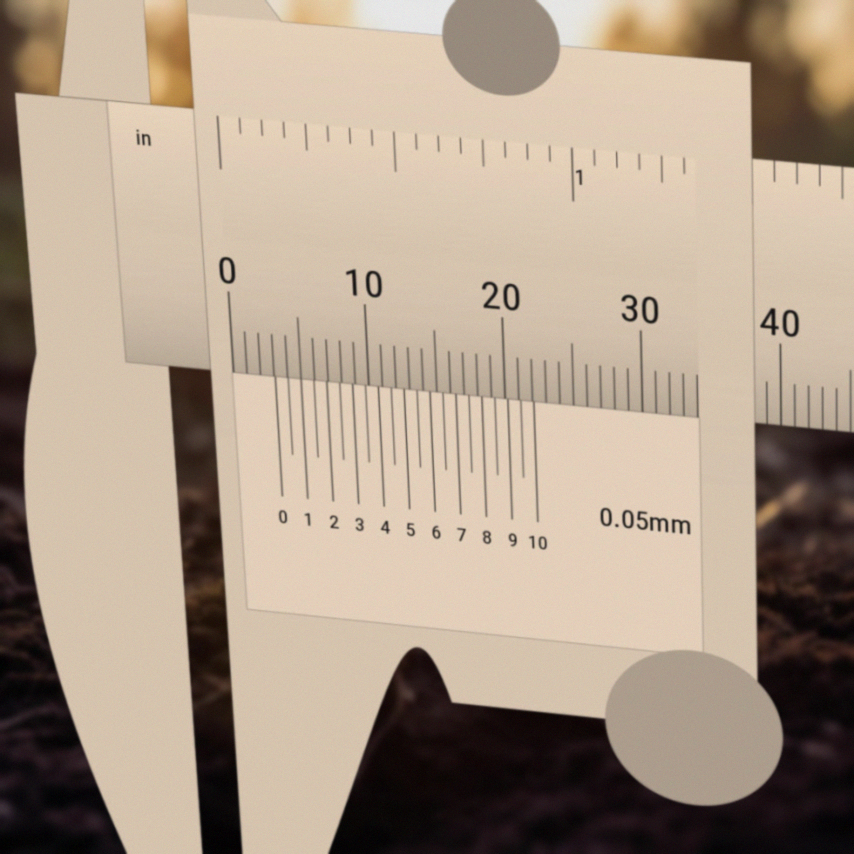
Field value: 3.1 mm
